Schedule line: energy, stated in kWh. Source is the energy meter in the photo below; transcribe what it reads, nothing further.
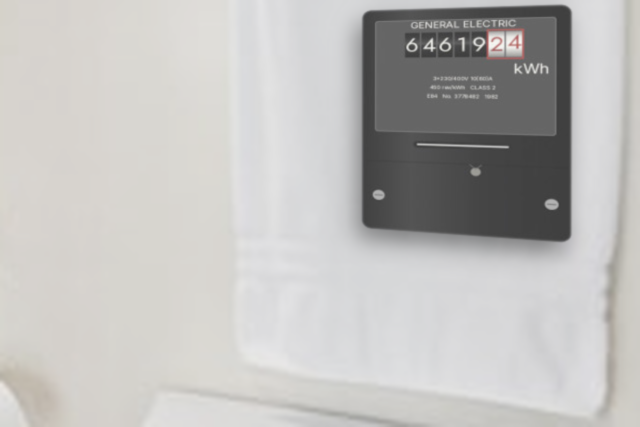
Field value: 64619.24 kWh
